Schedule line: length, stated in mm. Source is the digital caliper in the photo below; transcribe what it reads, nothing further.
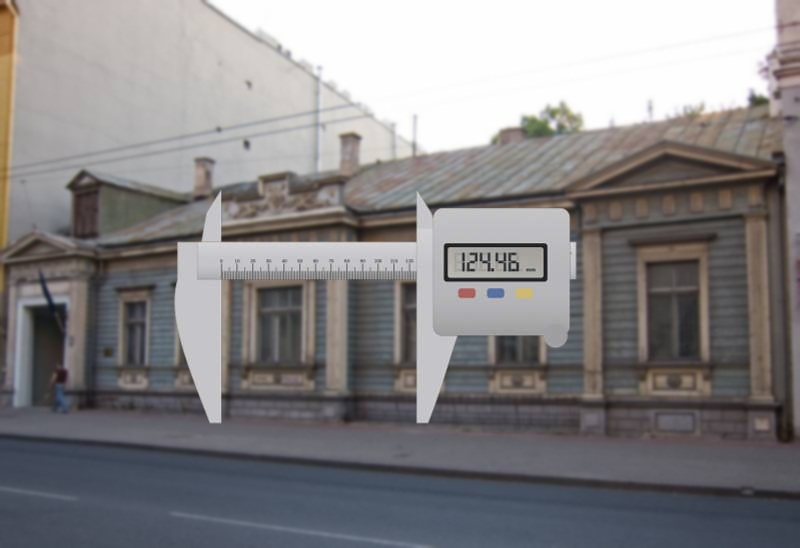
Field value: 124.46 mm
